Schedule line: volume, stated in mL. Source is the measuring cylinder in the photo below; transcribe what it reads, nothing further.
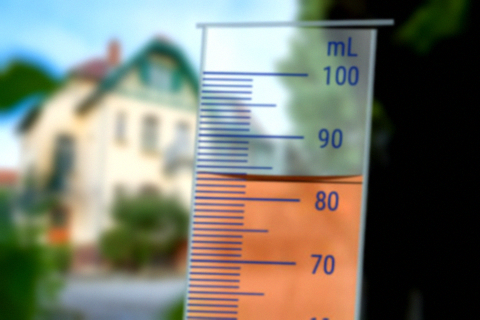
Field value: 83 mL
